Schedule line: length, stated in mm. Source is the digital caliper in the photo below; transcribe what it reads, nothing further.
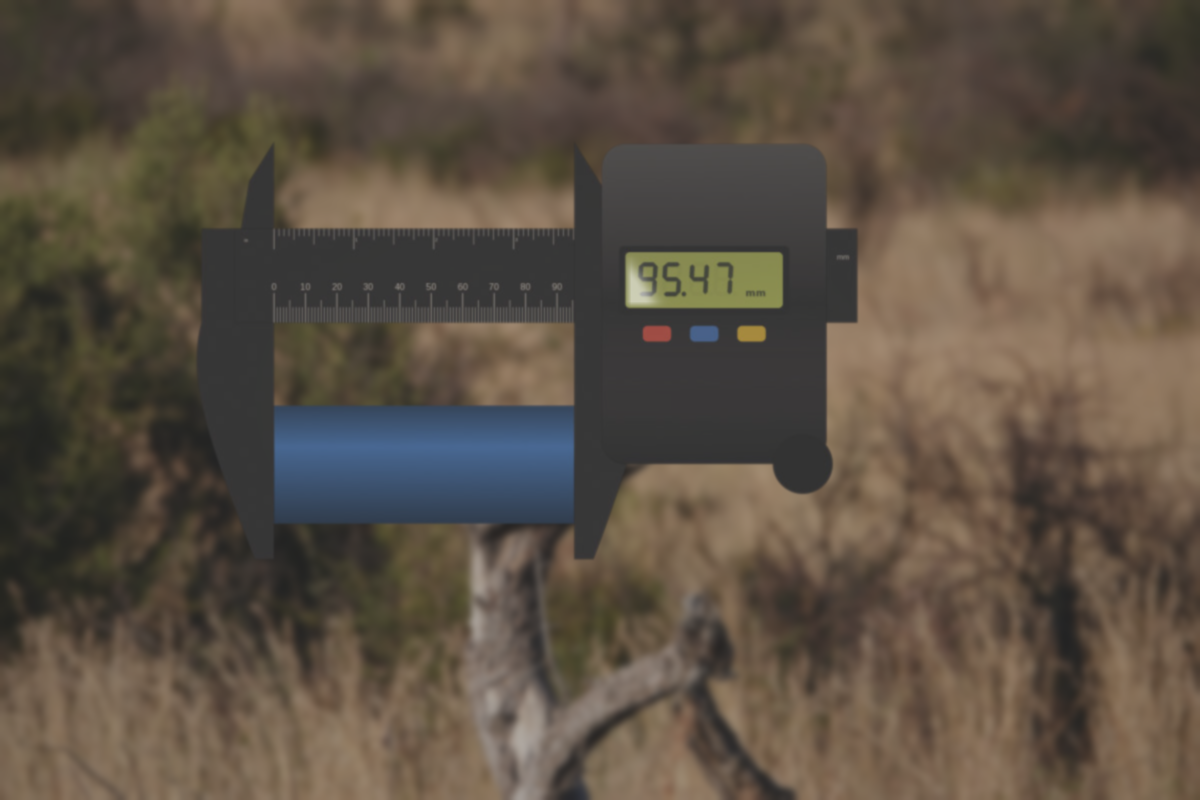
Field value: 95.47 mm
